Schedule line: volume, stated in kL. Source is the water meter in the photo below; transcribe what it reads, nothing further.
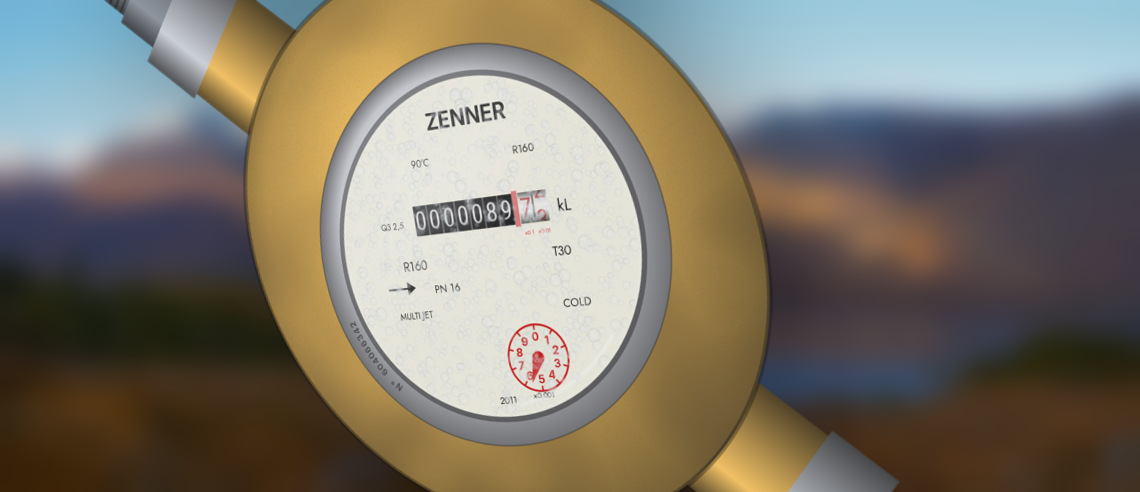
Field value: 89.725 kL
